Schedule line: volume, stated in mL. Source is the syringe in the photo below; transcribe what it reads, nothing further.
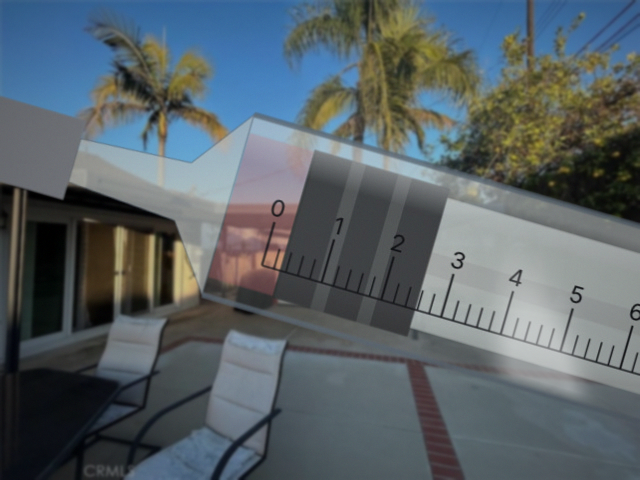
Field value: 0.3 mL
